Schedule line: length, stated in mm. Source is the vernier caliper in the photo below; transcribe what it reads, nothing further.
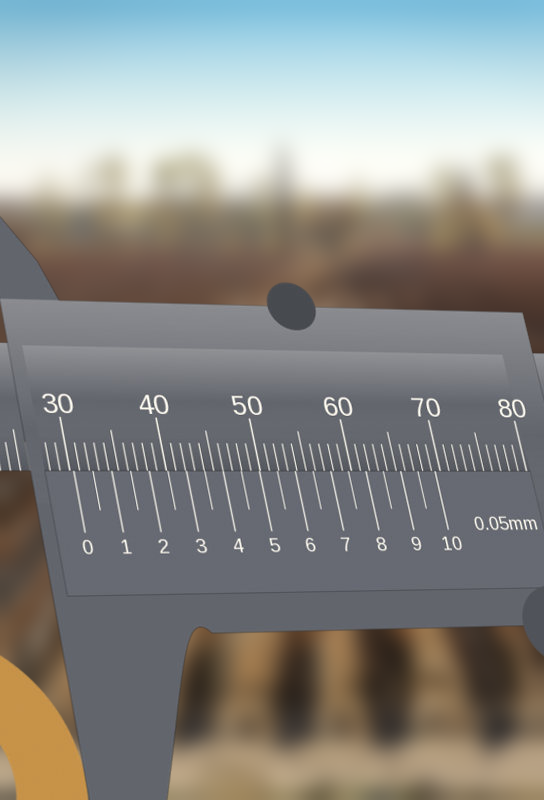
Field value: 30.4 mm
